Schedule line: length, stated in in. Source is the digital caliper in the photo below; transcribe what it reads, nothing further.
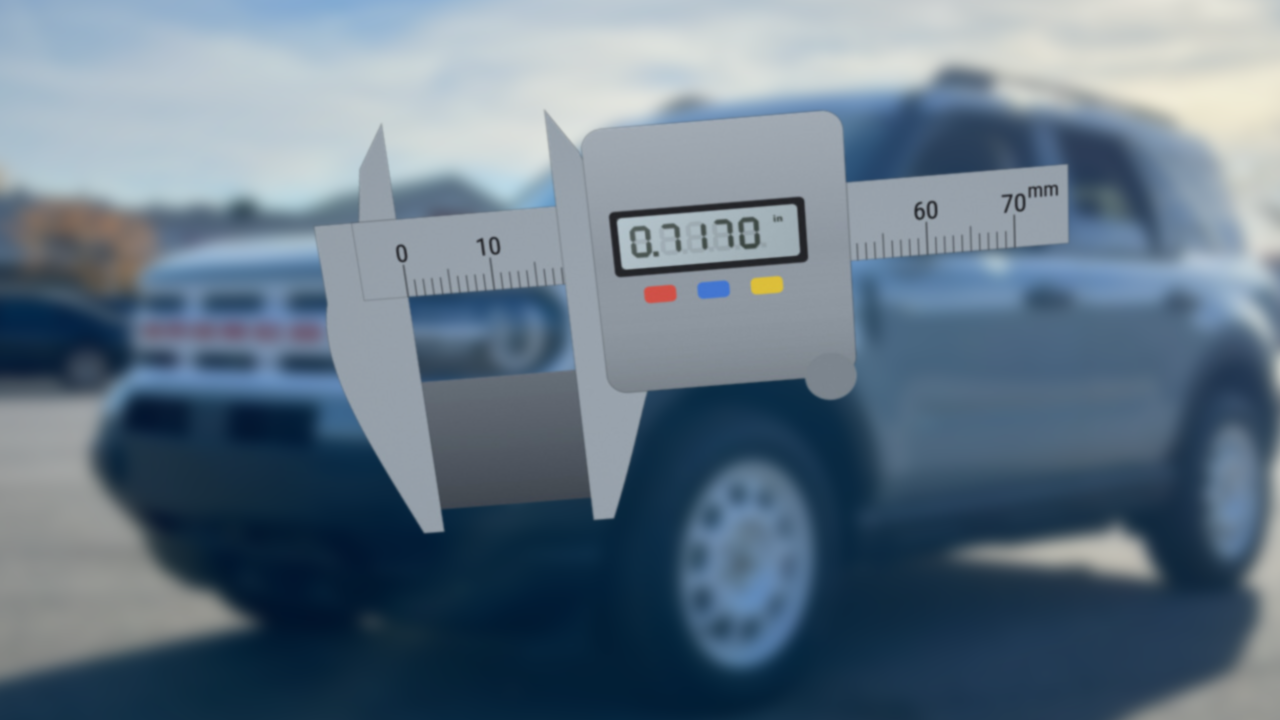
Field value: 0.7170 in
